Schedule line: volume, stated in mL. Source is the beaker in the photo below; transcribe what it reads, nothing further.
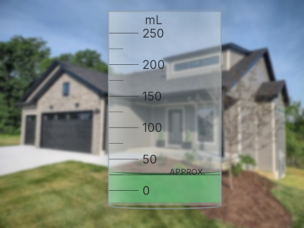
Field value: 25 mL
